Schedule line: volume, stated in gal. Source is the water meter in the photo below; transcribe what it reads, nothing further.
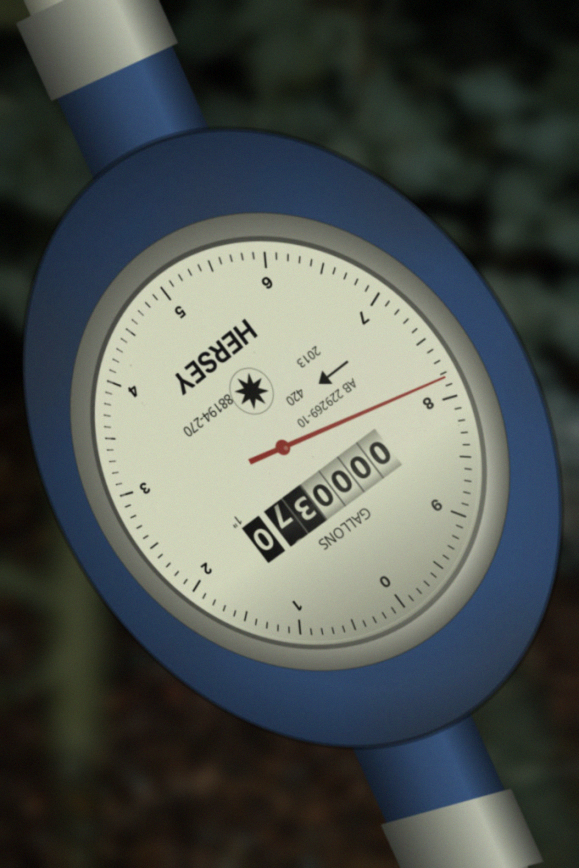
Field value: 367.8 gal
